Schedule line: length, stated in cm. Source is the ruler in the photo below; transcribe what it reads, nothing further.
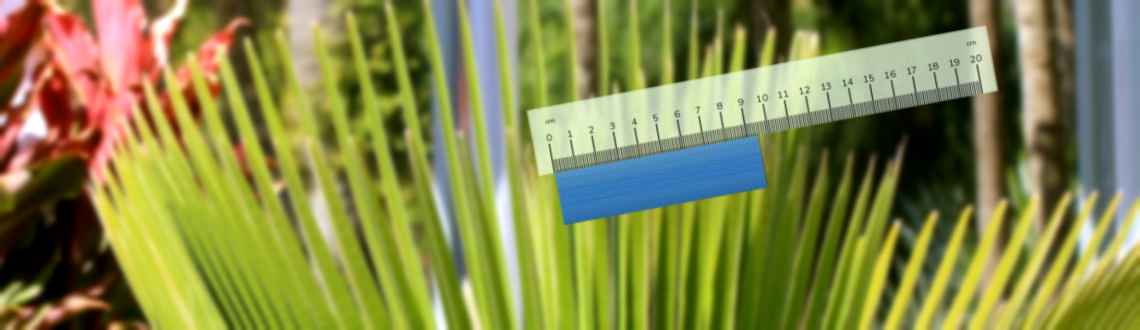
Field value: 9.5 cm
